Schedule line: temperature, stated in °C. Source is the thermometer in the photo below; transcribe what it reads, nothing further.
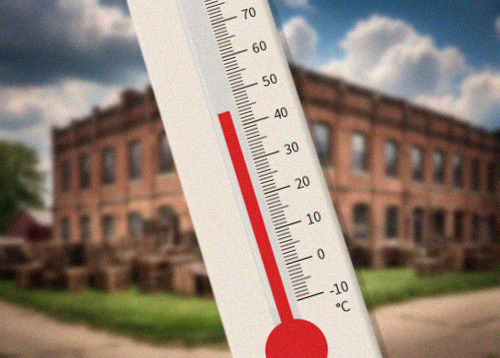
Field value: 45 °C
